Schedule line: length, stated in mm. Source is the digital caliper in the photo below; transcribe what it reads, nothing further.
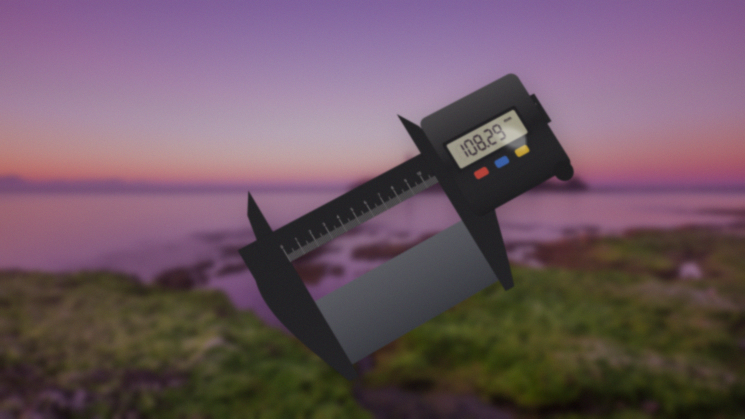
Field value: 108.29 mm
